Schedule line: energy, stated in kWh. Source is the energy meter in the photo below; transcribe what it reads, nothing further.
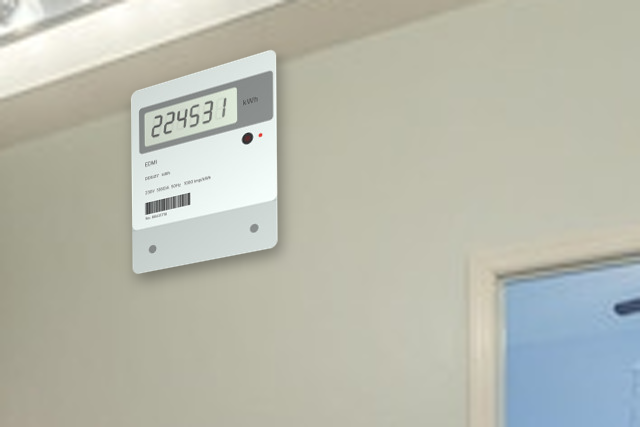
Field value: 224531 kWh
